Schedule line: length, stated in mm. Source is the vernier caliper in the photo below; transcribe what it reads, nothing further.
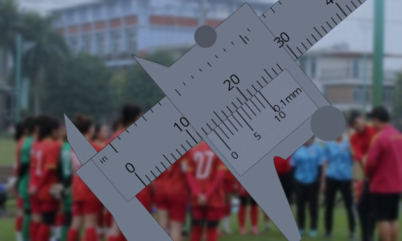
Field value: 13.2 mm
